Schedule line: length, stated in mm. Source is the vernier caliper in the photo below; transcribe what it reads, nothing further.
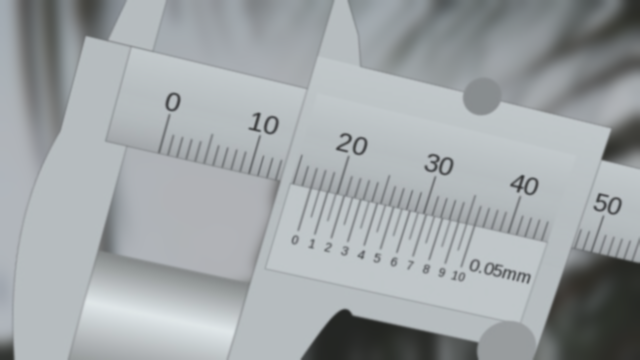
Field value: 17.0 mm
